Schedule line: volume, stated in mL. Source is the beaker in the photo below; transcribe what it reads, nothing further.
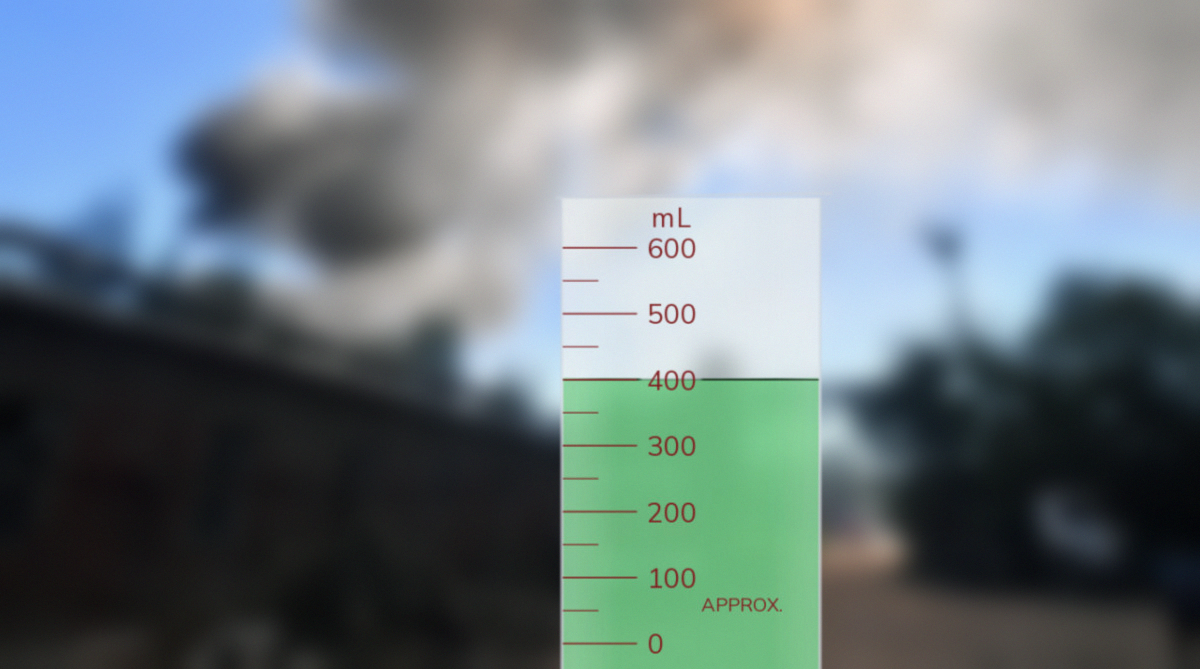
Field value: 400 mL
